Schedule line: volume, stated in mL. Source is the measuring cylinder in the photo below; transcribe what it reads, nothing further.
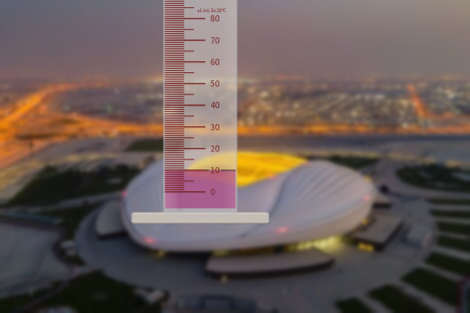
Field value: 10 mL
